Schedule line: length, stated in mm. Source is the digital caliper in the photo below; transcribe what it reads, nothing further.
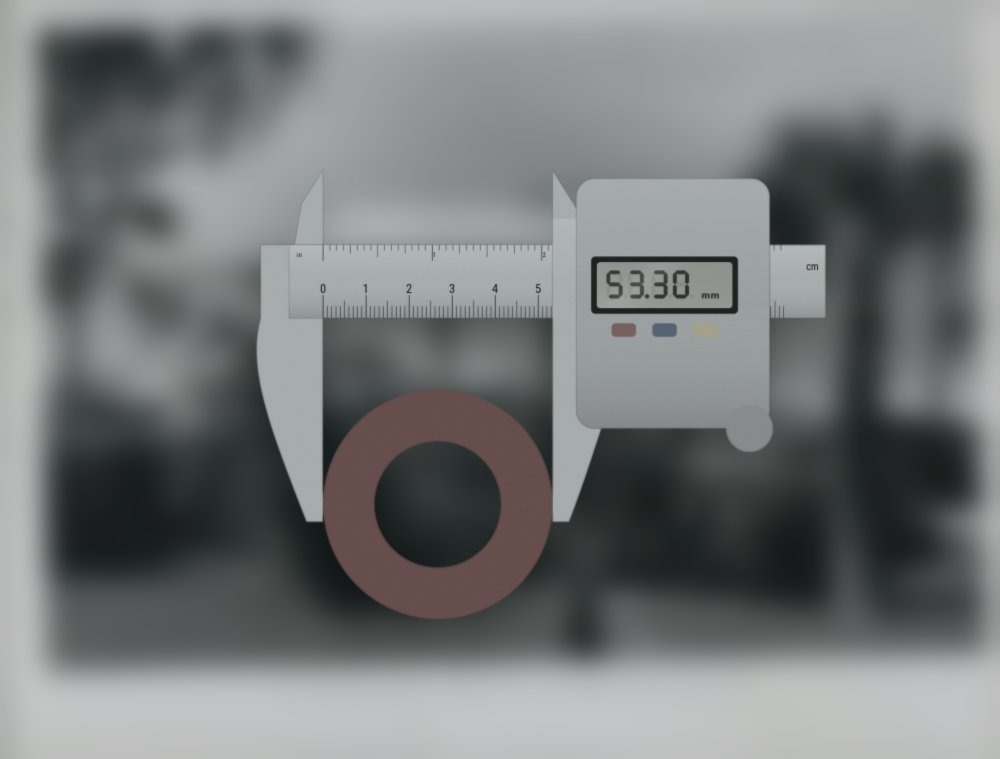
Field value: 53.30 mm
